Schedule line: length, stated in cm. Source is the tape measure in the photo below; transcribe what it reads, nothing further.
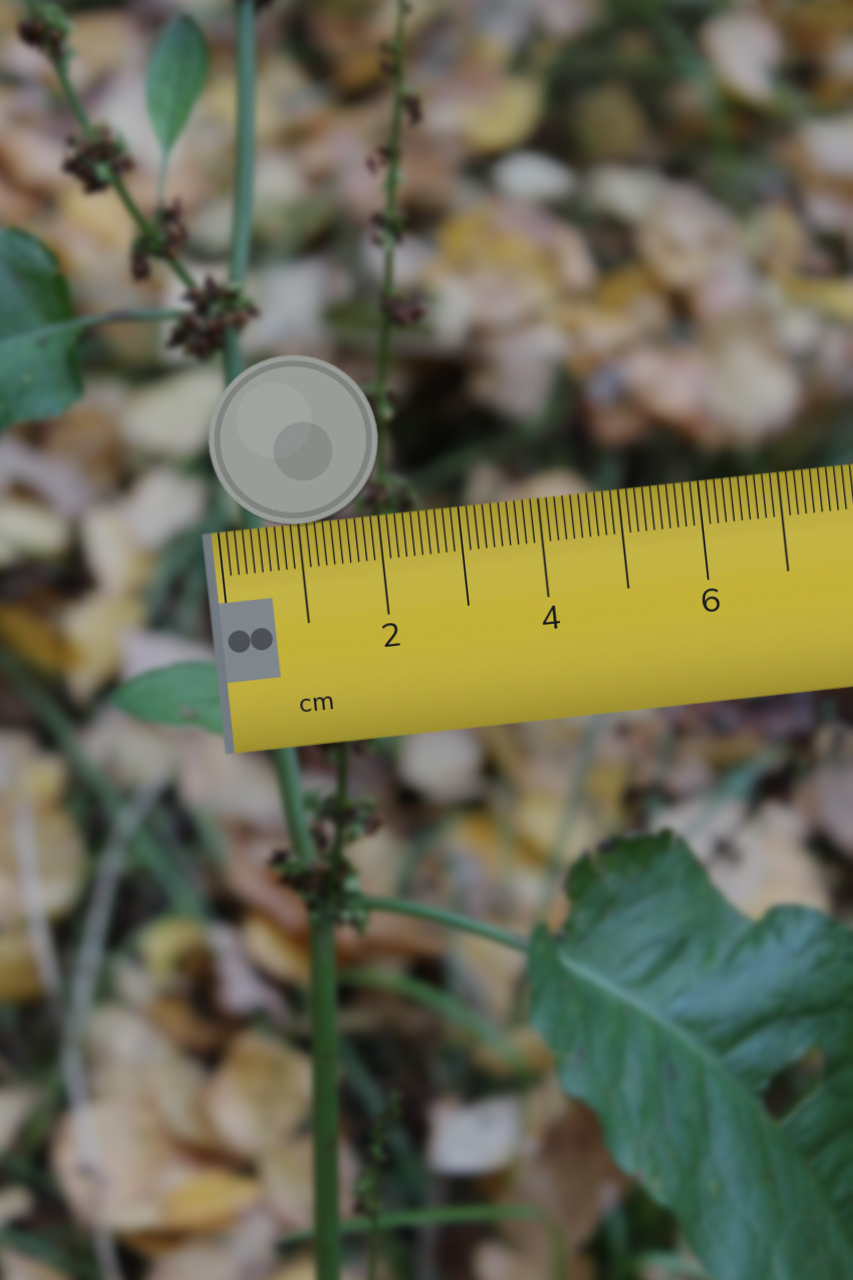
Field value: 2.1 cm
